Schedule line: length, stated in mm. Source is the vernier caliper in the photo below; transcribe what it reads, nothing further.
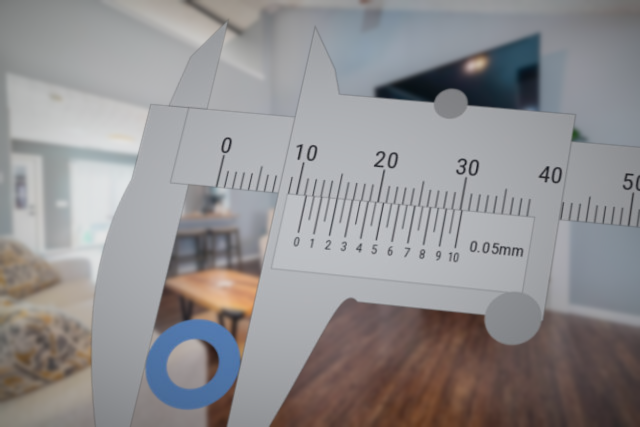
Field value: 11.2 mm
